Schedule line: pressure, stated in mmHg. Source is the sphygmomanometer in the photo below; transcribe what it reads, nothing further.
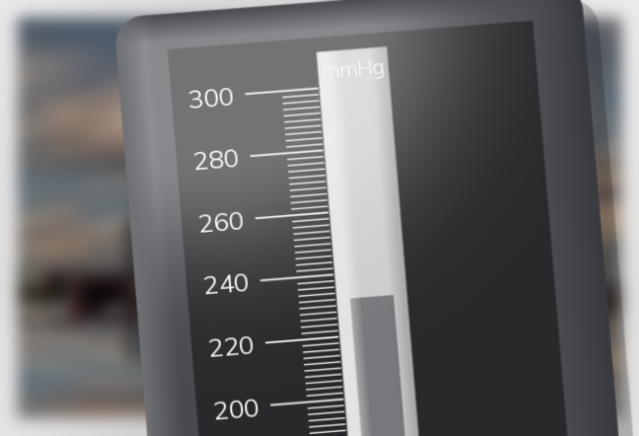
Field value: 232 mmHg
